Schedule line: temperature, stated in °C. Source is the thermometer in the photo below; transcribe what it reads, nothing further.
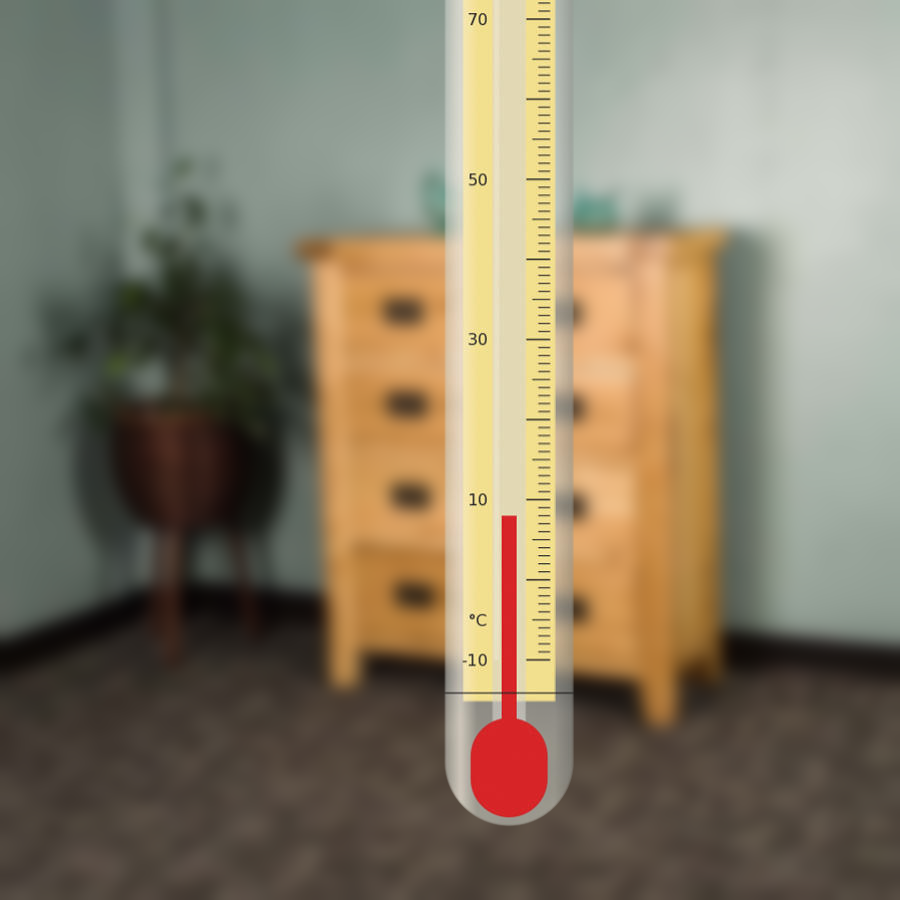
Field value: 8 °C
